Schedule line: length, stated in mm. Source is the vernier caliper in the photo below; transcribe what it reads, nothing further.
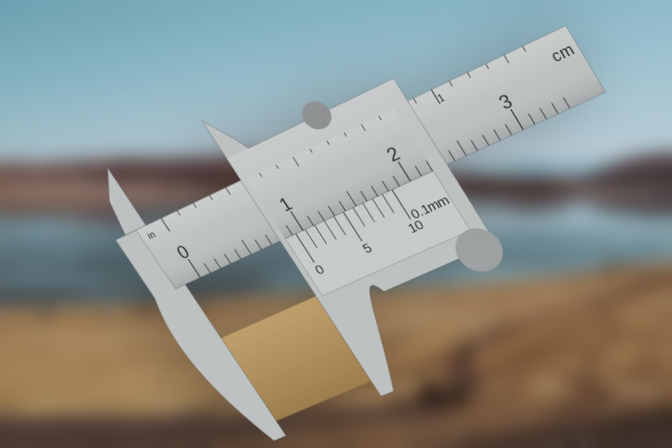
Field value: 9.3 mm
